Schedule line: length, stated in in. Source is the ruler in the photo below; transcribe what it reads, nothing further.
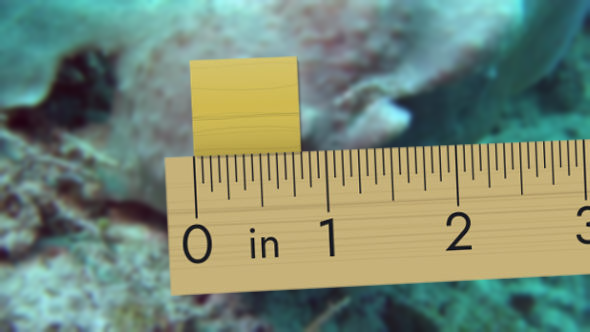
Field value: 0.8125 in
